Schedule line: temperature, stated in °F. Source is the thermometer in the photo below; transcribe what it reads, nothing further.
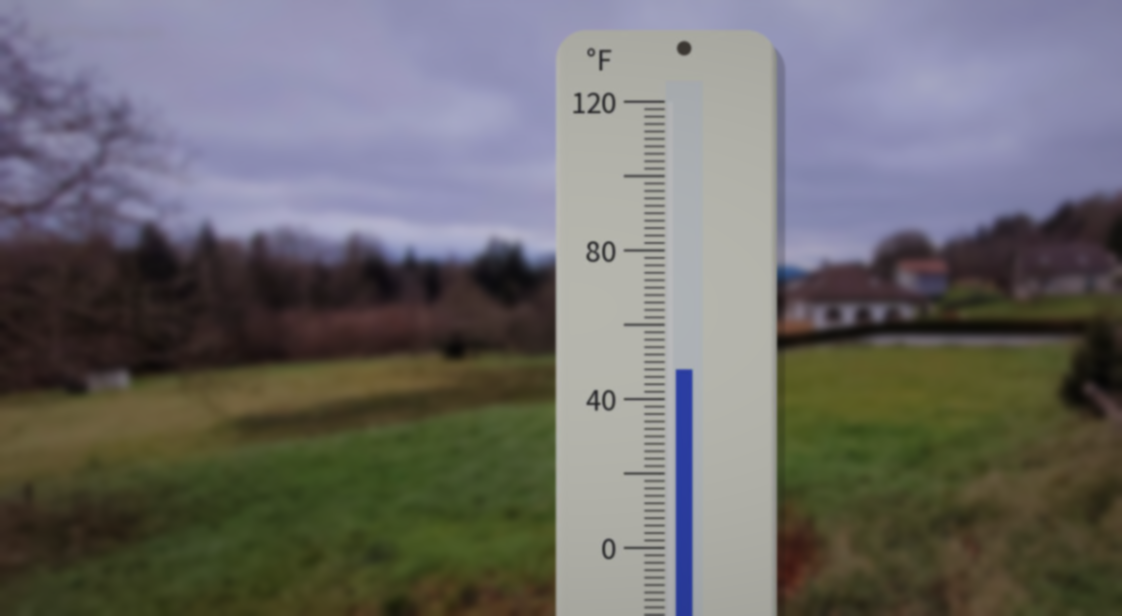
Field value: 48 °F
